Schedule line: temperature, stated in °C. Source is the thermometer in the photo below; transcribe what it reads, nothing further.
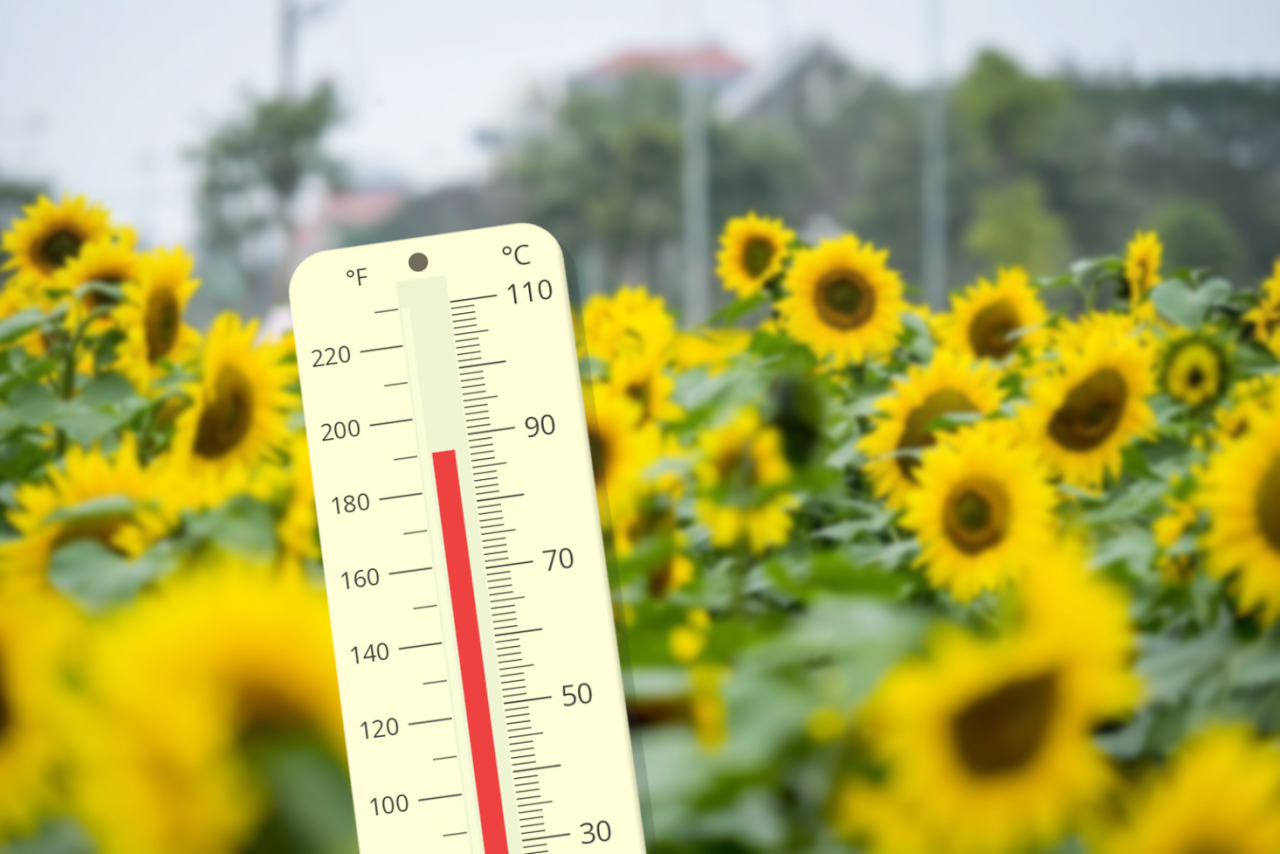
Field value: 88 °C
